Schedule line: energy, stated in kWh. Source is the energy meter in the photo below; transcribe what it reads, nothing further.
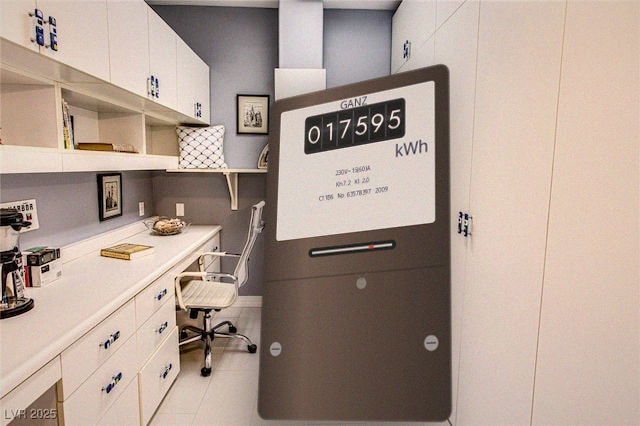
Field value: 17595 kWh
